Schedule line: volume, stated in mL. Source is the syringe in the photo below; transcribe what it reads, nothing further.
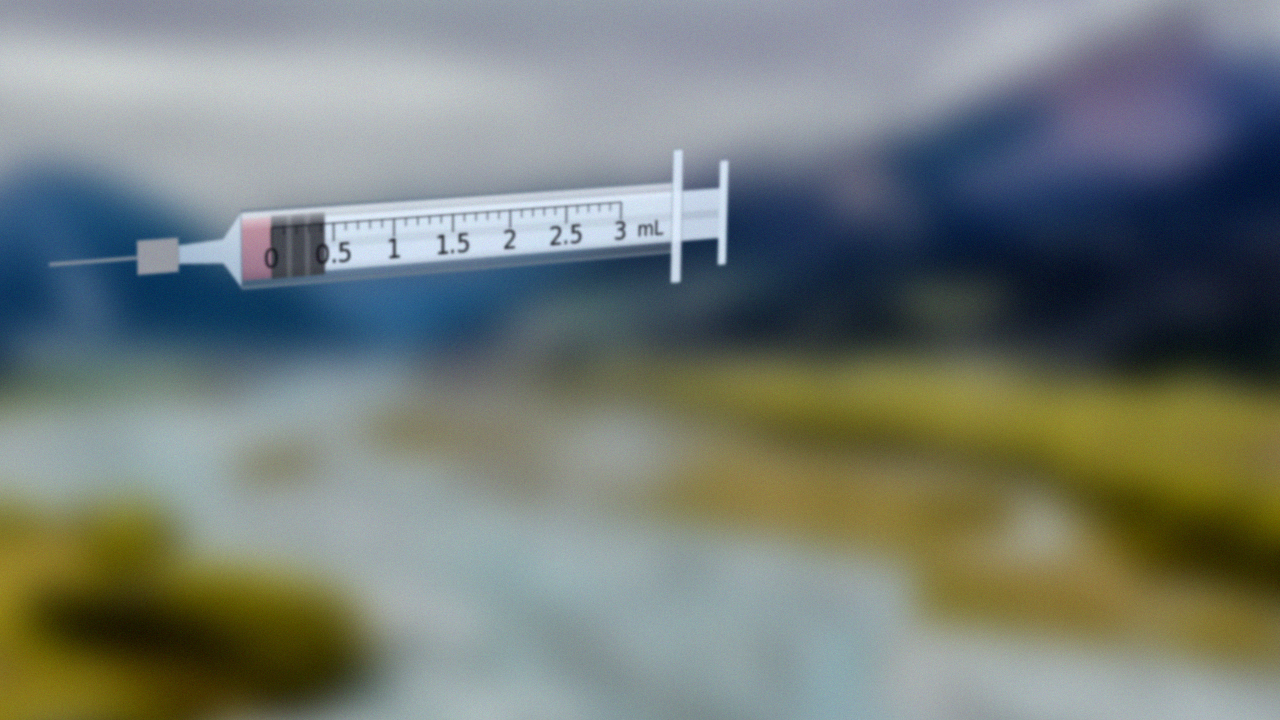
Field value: 0 mL
